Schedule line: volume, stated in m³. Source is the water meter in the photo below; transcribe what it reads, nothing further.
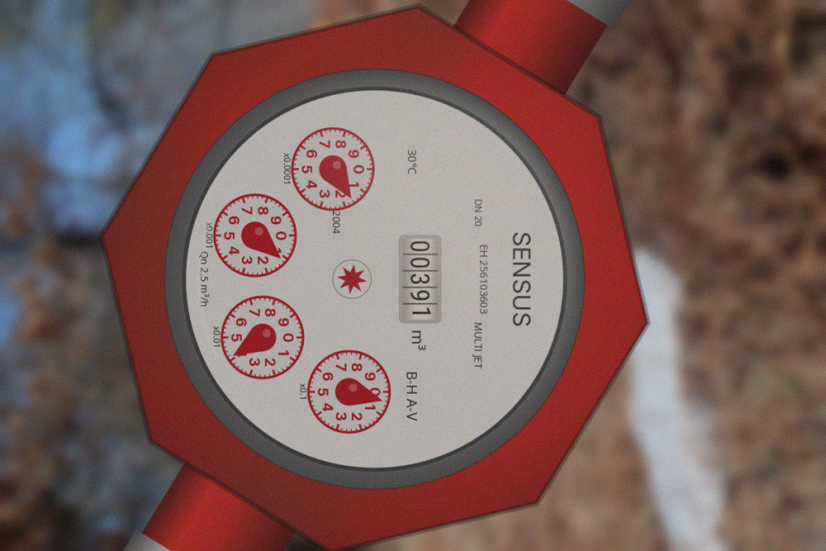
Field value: 391.0411 m³
